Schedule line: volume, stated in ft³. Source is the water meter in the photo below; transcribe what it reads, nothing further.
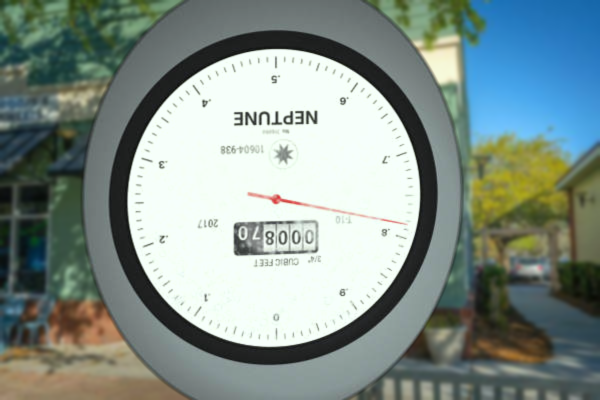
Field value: 869.78 ft³
